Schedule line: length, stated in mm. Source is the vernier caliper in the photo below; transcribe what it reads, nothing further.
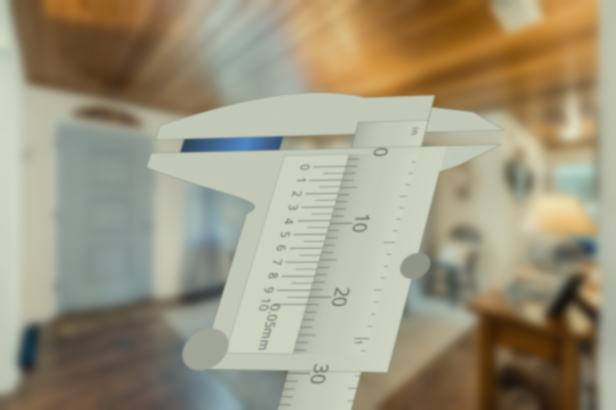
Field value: 2.0 mm
